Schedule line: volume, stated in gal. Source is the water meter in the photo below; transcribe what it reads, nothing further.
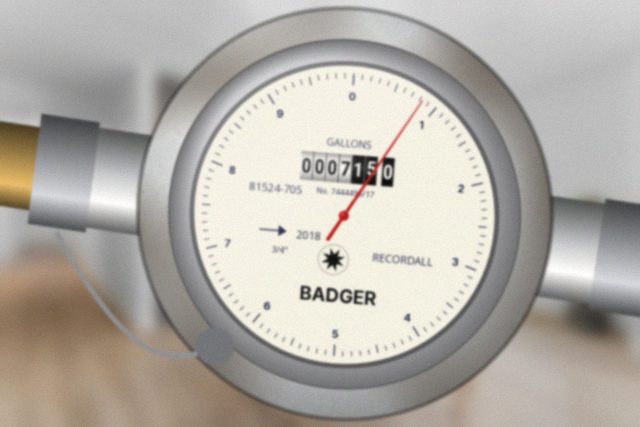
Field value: 7150.8 gal
